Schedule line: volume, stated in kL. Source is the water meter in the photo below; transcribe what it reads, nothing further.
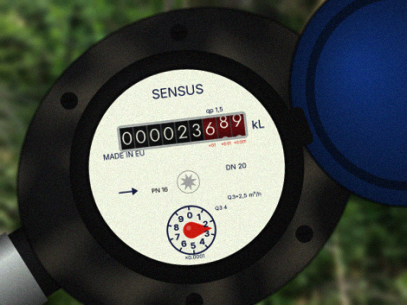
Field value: 23.6892 kL
